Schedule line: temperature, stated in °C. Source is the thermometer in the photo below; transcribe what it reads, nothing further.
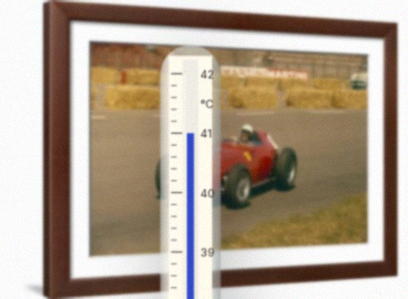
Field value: 41 °C
